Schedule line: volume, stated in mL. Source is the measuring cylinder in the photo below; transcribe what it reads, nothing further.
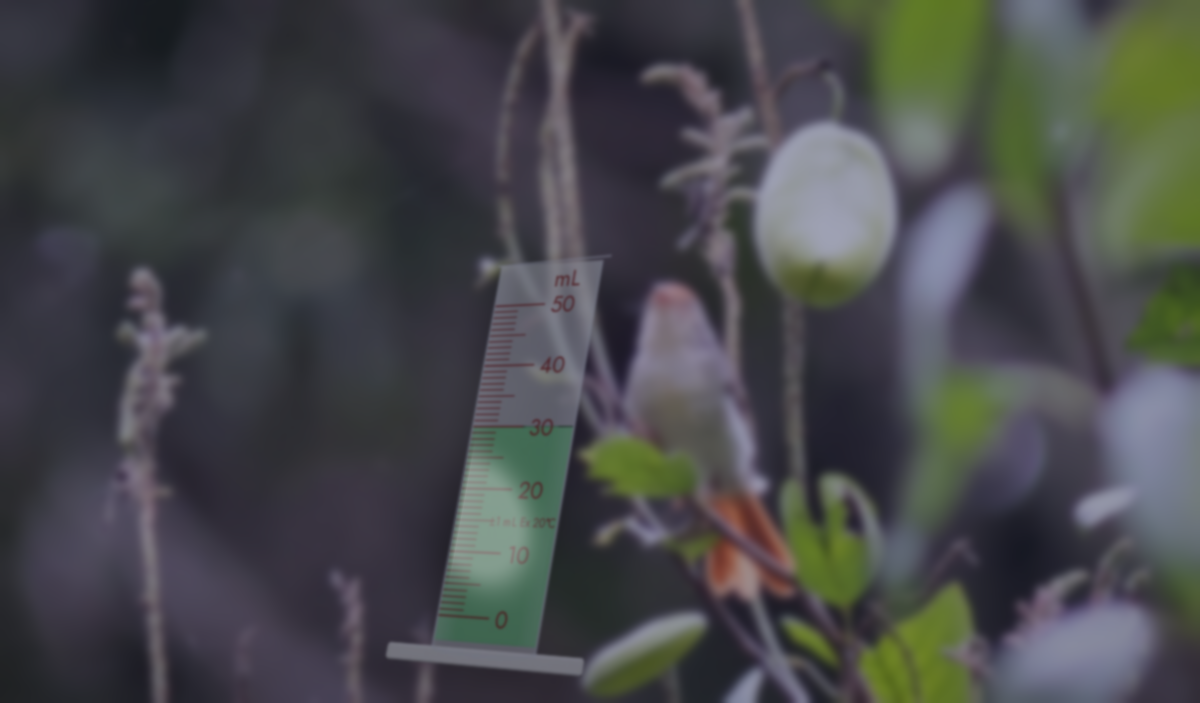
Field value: 30 mL
